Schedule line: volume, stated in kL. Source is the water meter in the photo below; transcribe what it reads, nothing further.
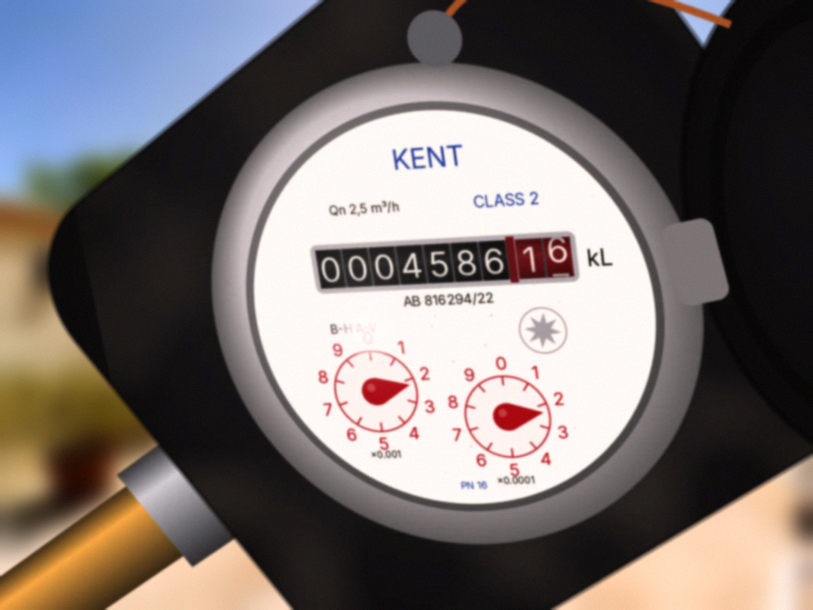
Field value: 4586.1622 kL
